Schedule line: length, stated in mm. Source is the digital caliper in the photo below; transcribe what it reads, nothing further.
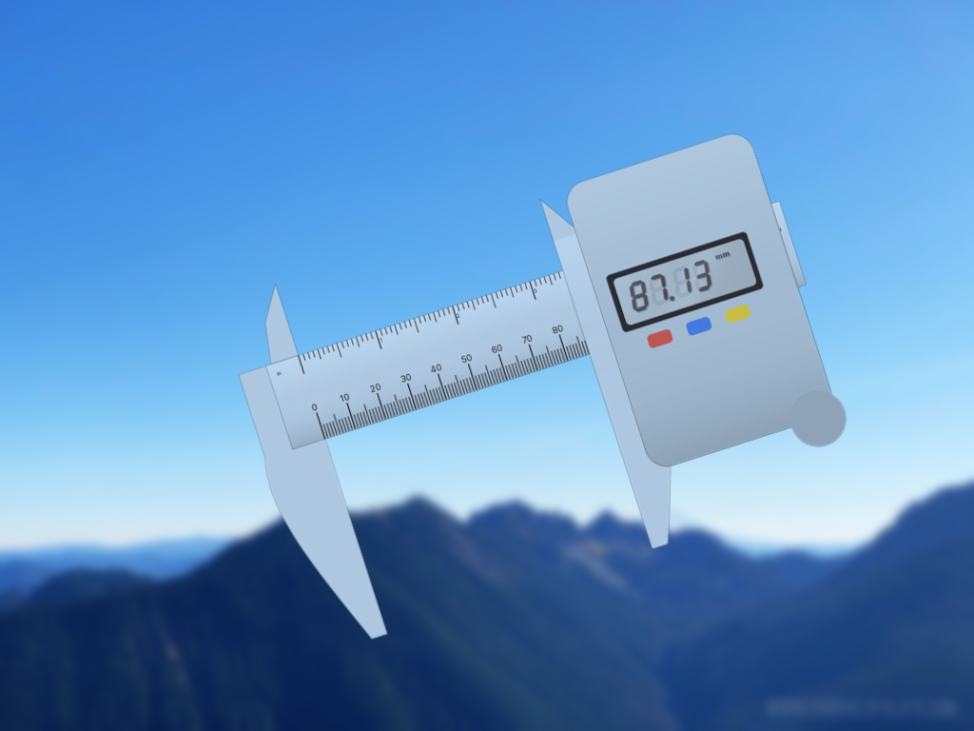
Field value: 87.13 mm
